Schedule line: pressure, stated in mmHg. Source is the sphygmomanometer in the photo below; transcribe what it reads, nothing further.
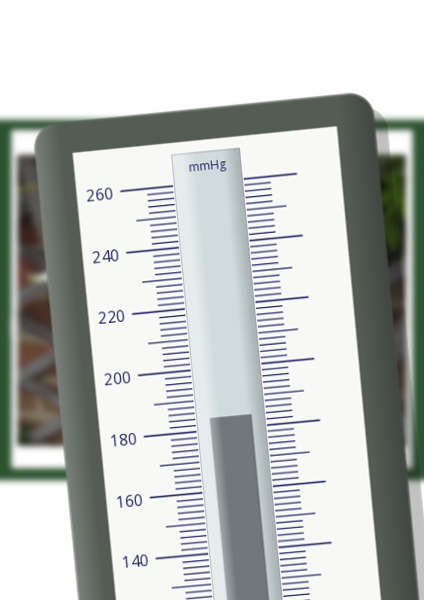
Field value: 184 mmHg
